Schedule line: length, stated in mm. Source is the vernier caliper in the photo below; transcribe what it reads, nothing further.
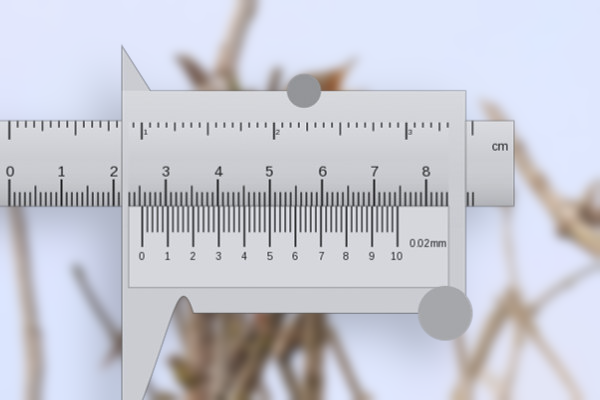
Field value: 25.5 mm
